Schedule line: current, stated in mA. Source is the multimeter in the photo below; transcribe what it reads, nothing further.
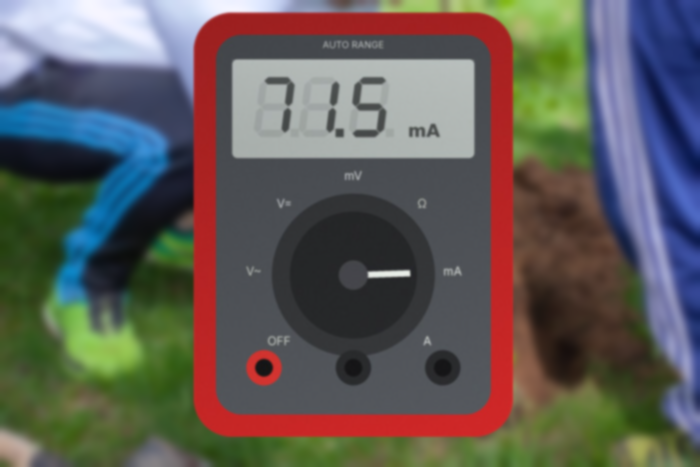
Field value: 71.5 mA
